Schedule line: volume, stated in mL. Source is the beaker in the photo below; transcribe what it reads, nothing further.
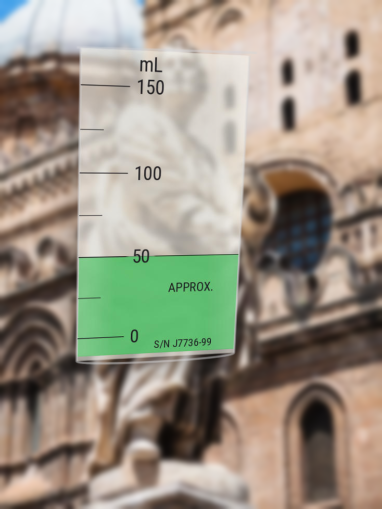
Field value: 50 mL
